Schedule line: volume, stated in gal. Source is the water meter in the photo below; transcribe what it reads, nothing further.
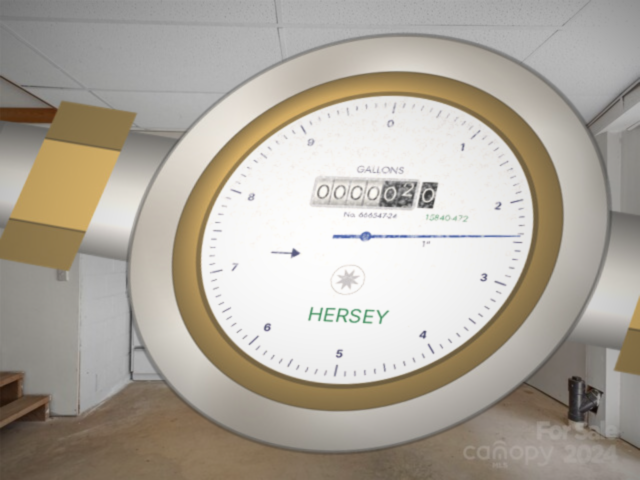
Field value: 22.4 gal
